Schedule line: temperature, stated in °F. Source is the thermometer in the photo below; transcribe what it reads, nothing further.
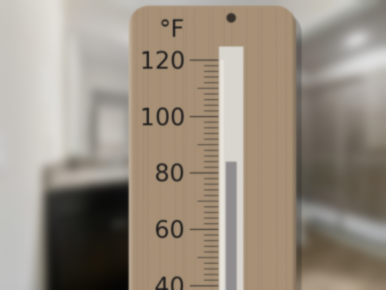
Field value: 84 °F
